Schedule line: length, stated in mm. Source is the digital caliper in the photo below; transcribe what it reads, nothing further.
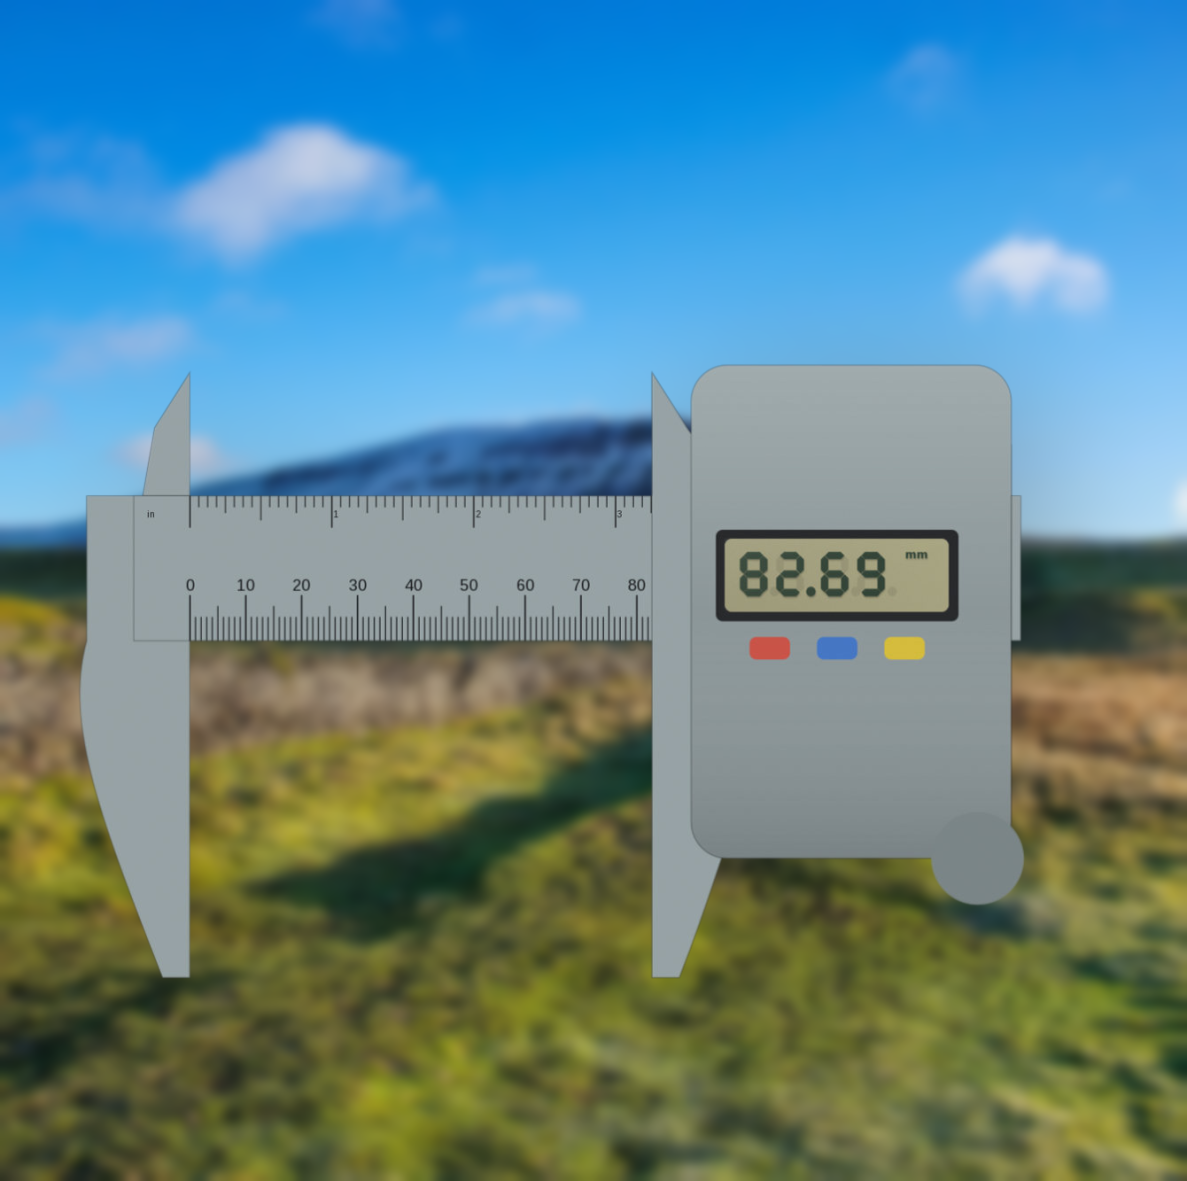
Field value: 82.69 mm
